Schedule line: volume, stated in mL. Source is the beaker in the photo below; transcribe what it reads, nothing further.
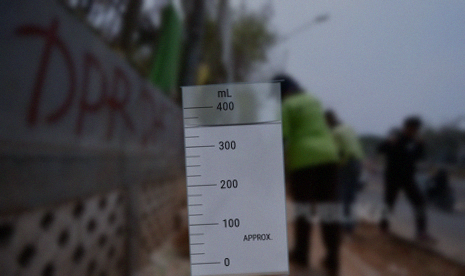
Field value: 350 mL
